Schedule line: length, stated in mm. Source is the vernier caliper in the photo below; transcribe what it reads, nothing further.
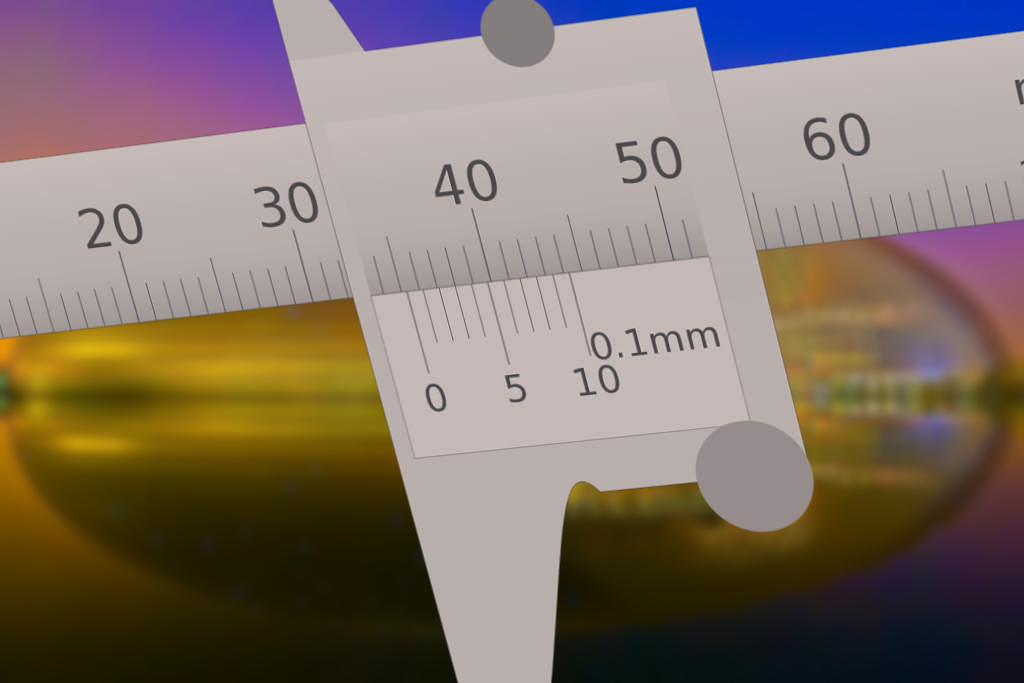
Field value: 35.3 mm
